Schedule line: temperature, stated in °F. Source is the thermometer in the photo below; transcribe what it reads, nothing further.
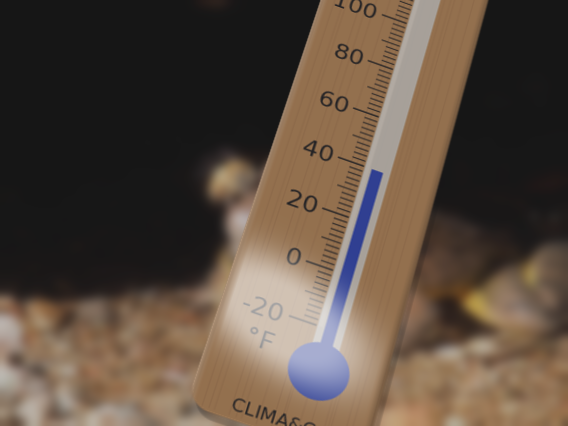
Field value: 40 °F
